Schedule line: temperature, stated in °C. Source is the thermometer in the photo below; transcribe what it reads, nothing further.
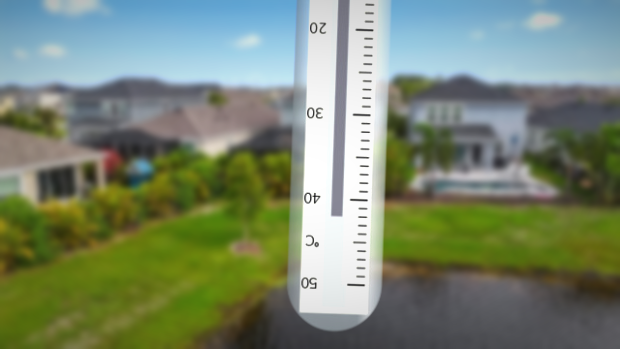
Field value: 42 °C
